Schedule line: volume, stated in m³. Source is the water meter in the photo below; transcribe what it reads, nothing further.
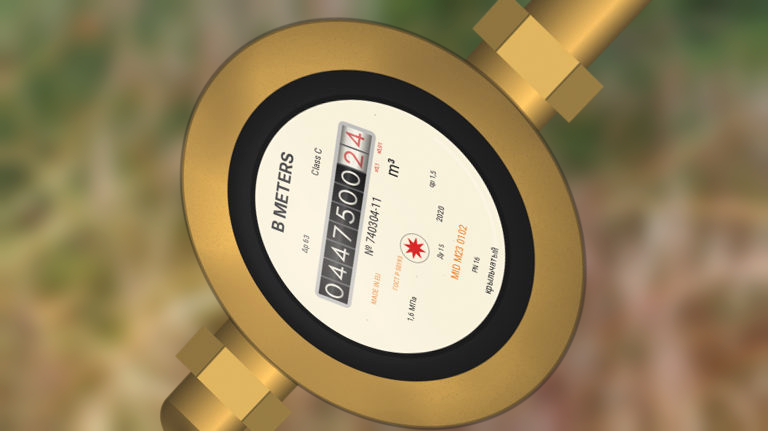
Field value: 447500.24 m³
